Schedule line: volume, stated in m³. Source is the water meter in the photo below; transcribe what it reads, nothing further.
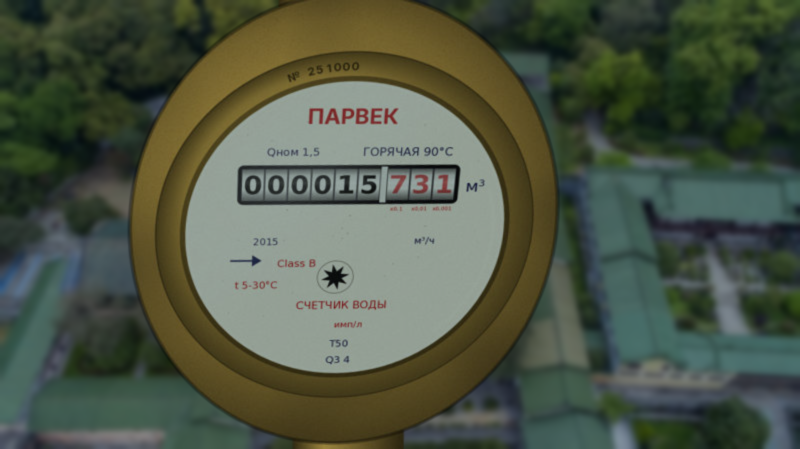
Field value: 15.731 m³
